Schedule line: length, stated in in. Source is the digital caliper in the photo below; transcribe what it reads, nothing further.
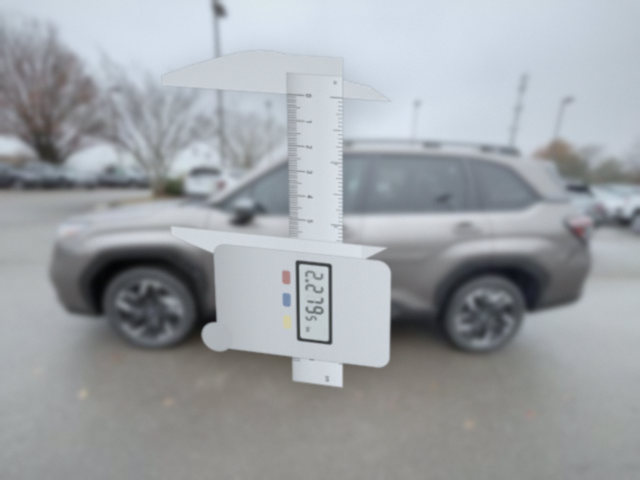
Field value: 2.2795 in
